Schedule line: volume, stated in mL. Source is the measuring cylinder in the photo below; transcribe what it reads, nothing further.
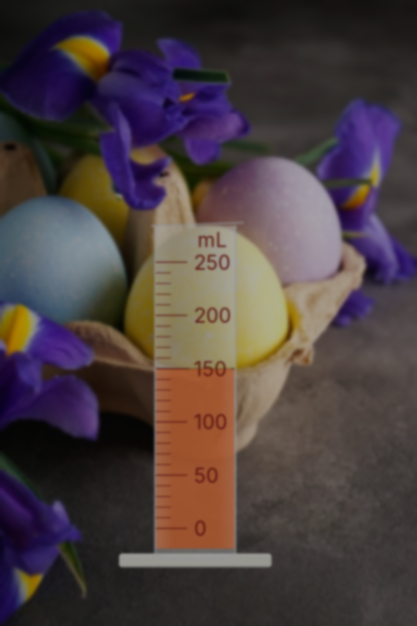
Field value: 150 mL
